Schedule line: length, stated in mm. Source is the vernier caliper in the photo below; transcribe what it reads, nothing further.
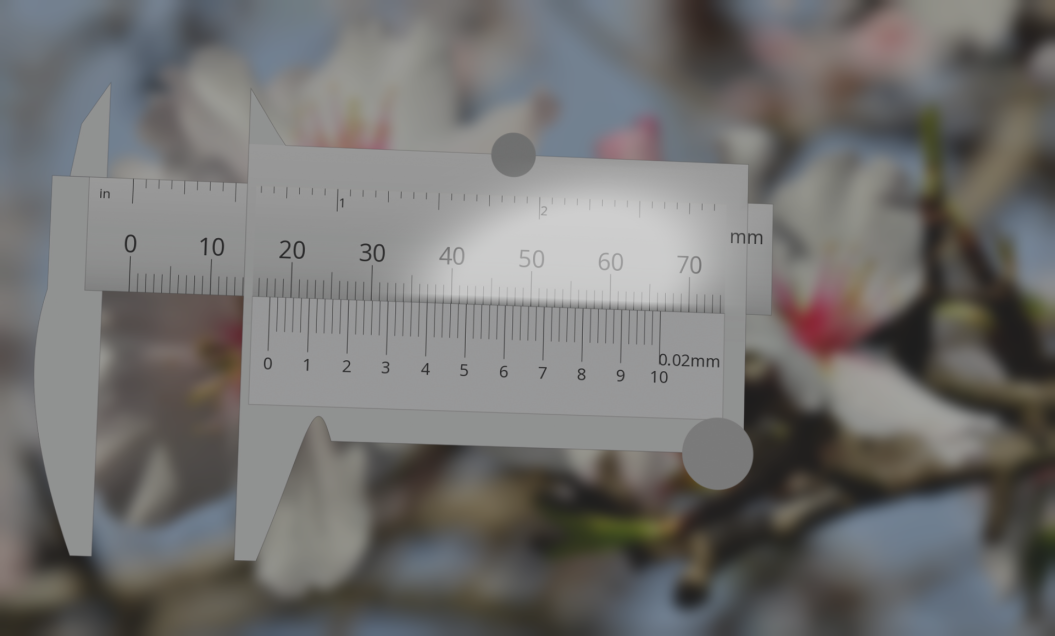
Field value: 17.4 mm
